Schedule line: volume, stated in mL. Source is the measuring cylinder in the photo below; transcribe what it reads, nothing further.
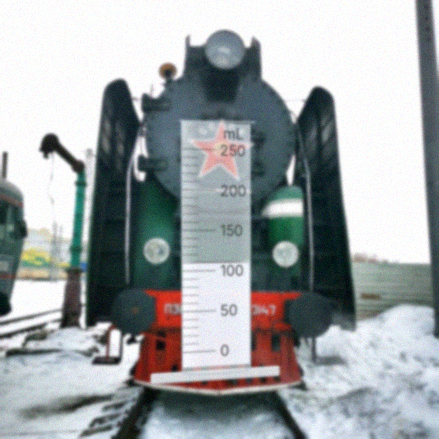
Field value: 110 mL
